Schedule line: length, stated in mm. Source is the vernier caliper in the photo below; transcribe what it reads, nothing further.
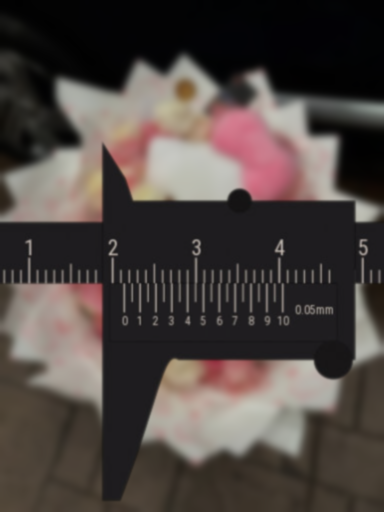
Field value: 21.4 mm
